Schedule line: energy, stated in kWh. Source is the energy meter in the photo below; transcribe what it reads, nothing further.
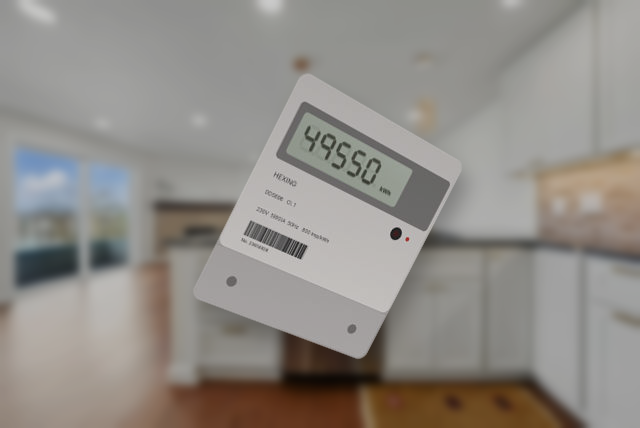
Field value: 49550 kWh
